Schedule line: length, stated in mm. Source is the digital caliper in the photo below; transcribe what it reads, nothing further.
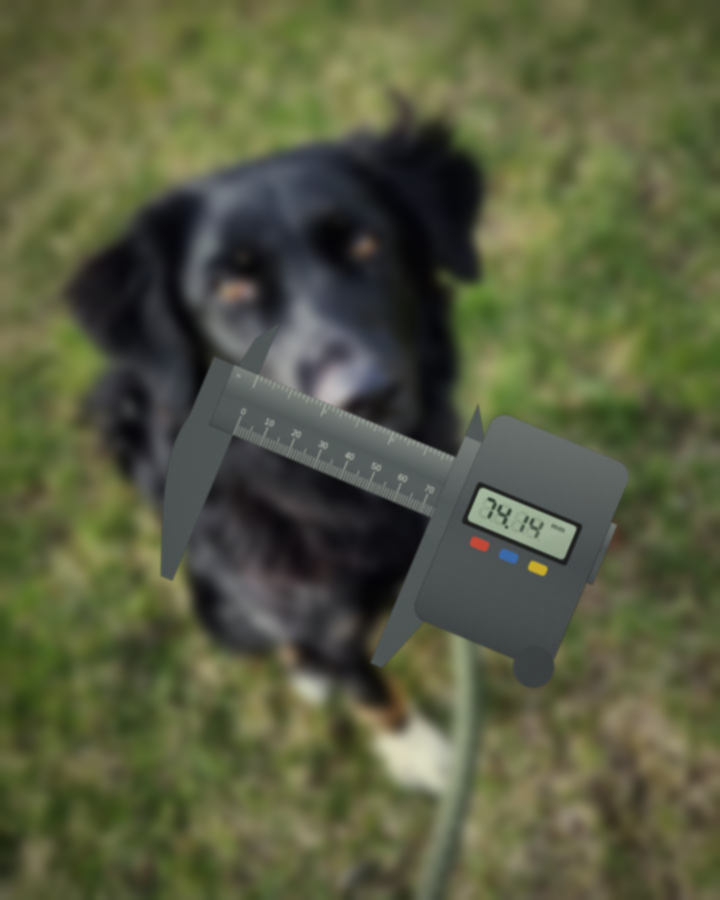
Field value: 74.14 mm
